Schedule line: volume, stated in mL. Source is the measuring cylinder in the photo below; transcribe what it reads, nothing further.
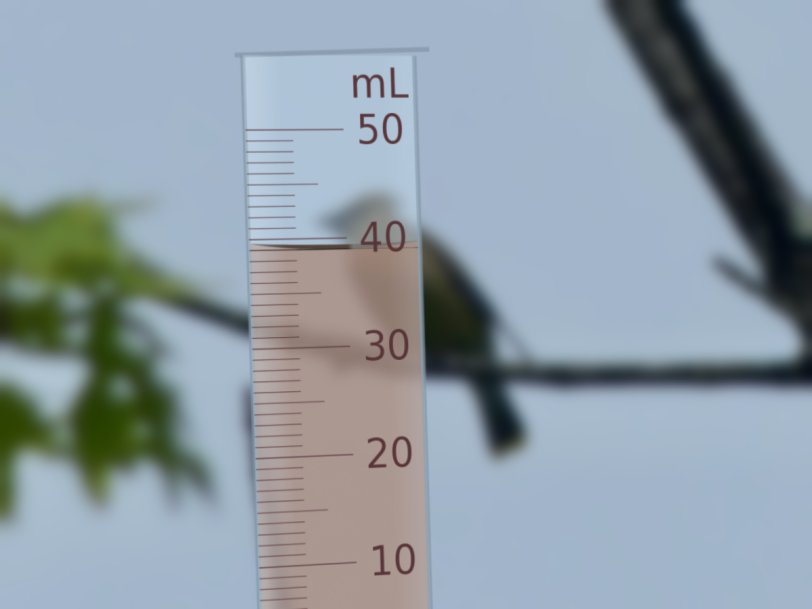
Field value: 39 mL
